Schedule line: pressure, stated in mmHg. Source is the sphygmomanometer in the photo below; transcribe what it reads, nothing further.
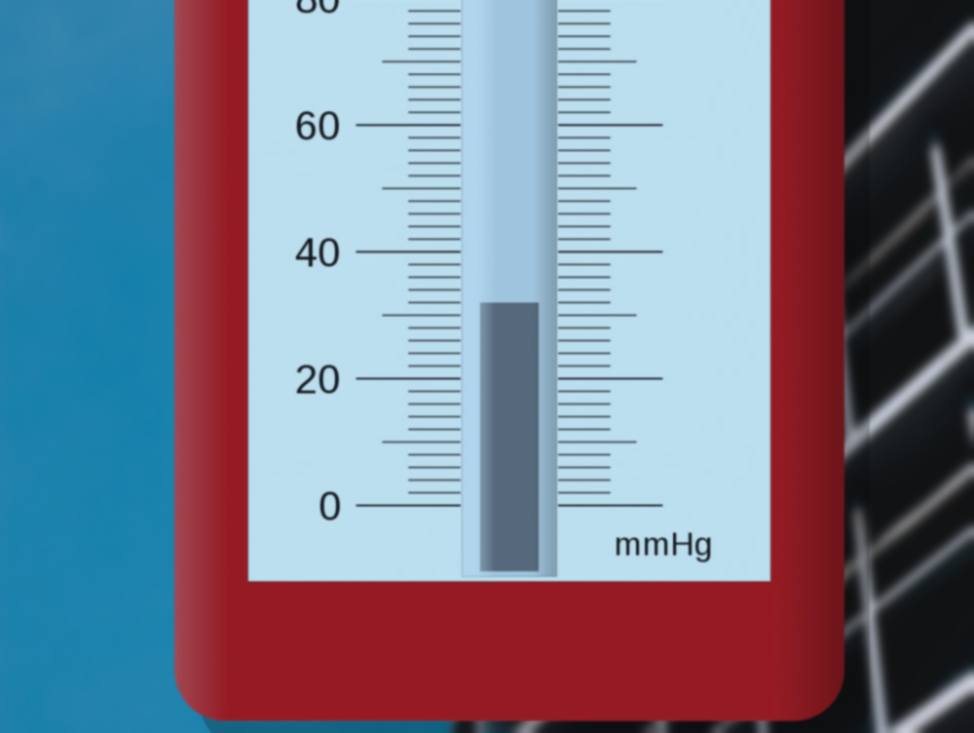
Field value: 32 mmHg
